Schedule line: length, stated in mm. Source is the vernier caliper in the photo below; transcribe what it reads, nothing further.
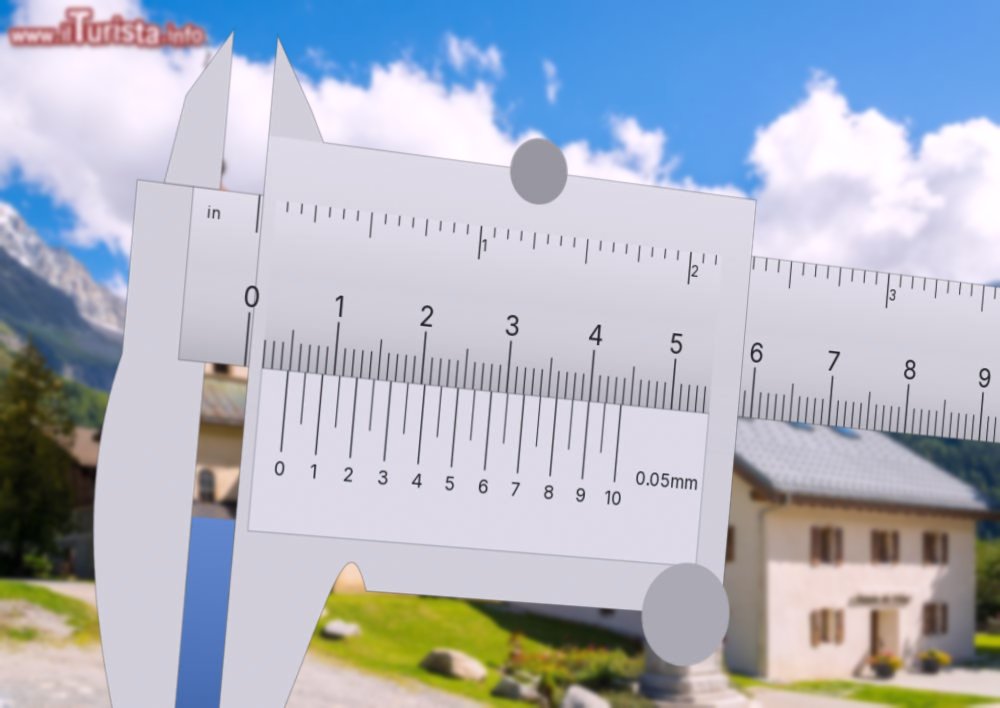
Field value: 4.8 mm
